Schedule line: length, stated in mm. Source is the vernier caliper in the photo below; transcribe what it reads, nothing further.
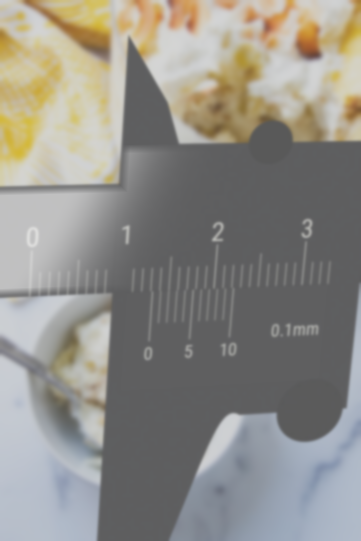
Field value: 13.2 mm
